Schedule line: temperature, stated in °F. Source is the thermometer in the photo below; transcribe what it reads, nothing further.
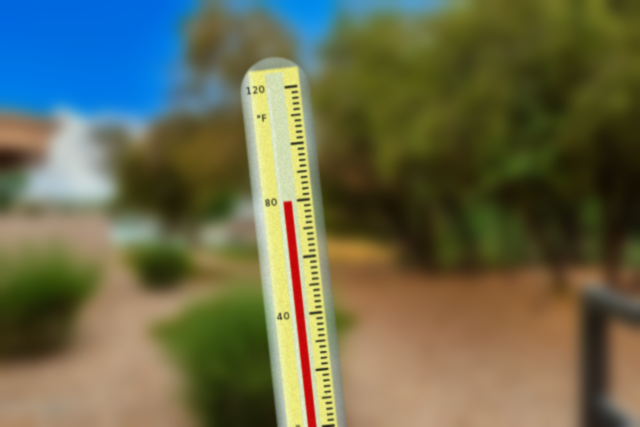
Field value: 80 °F
